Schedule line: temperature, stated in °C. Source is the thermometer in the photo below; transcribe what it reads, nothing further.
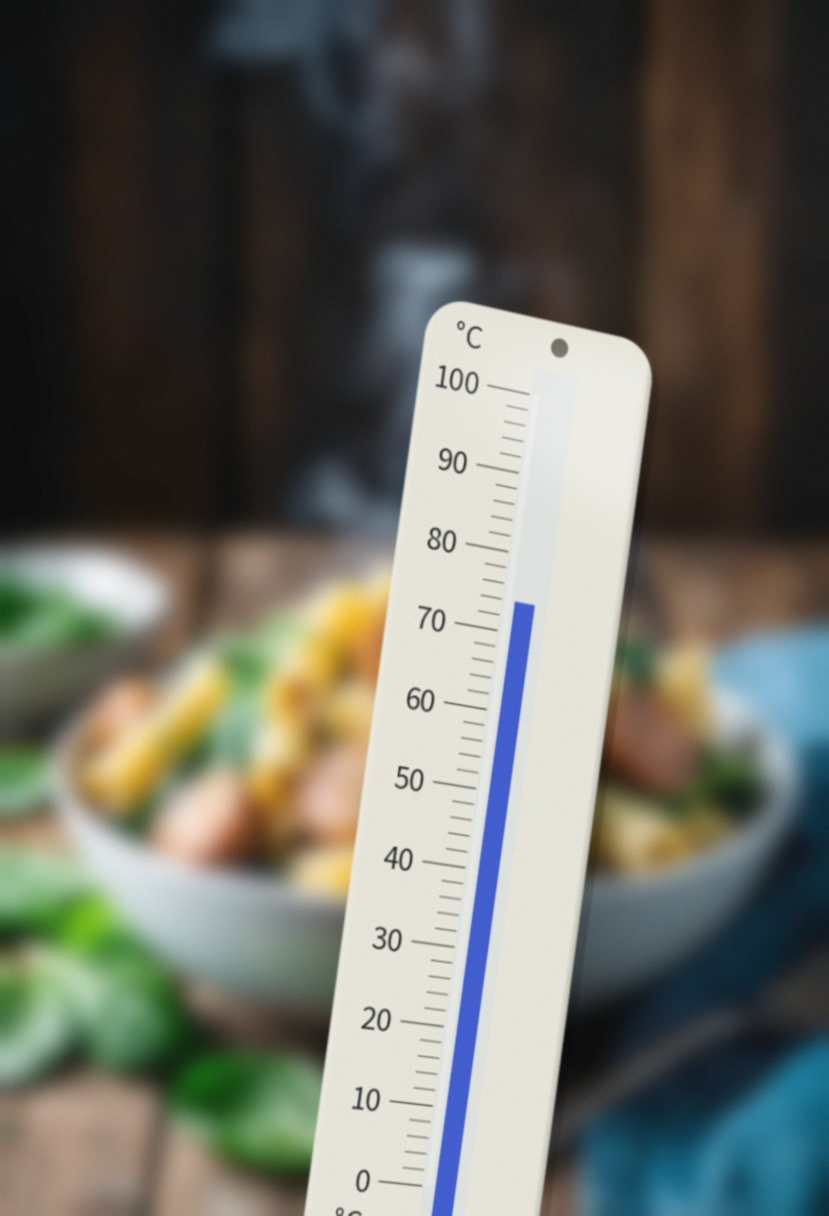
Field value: 74 °C
